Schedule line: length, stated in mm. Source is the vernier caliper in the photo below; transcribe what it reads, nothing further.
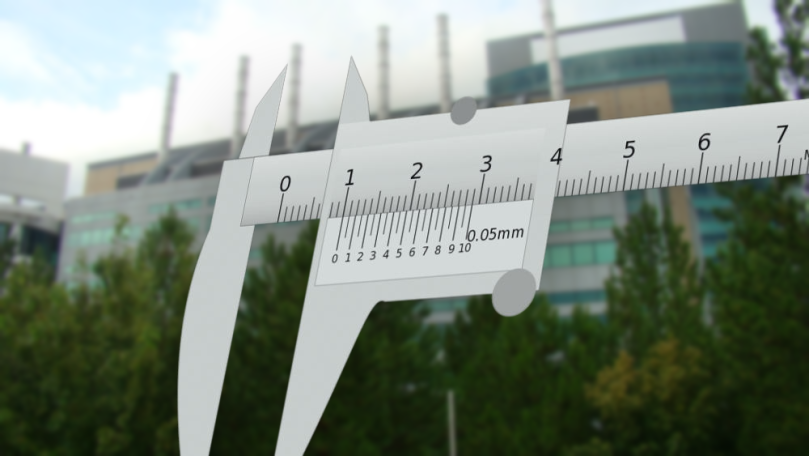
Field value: 10.0 mm
